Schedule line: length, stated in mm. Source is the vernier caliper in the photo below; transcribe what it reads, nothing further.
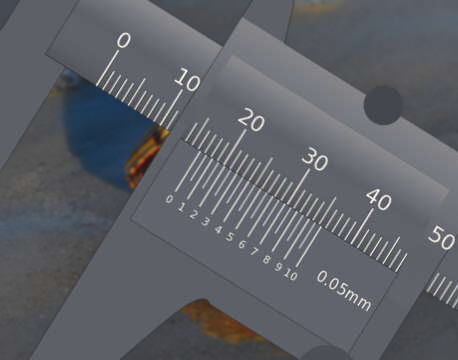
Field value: 16.4 mm
